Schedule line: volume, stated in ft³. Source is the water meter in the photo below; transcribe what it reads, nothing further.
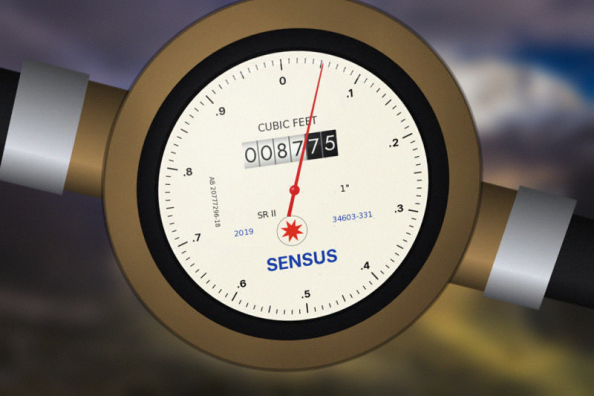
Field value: 8775.05 ft³
